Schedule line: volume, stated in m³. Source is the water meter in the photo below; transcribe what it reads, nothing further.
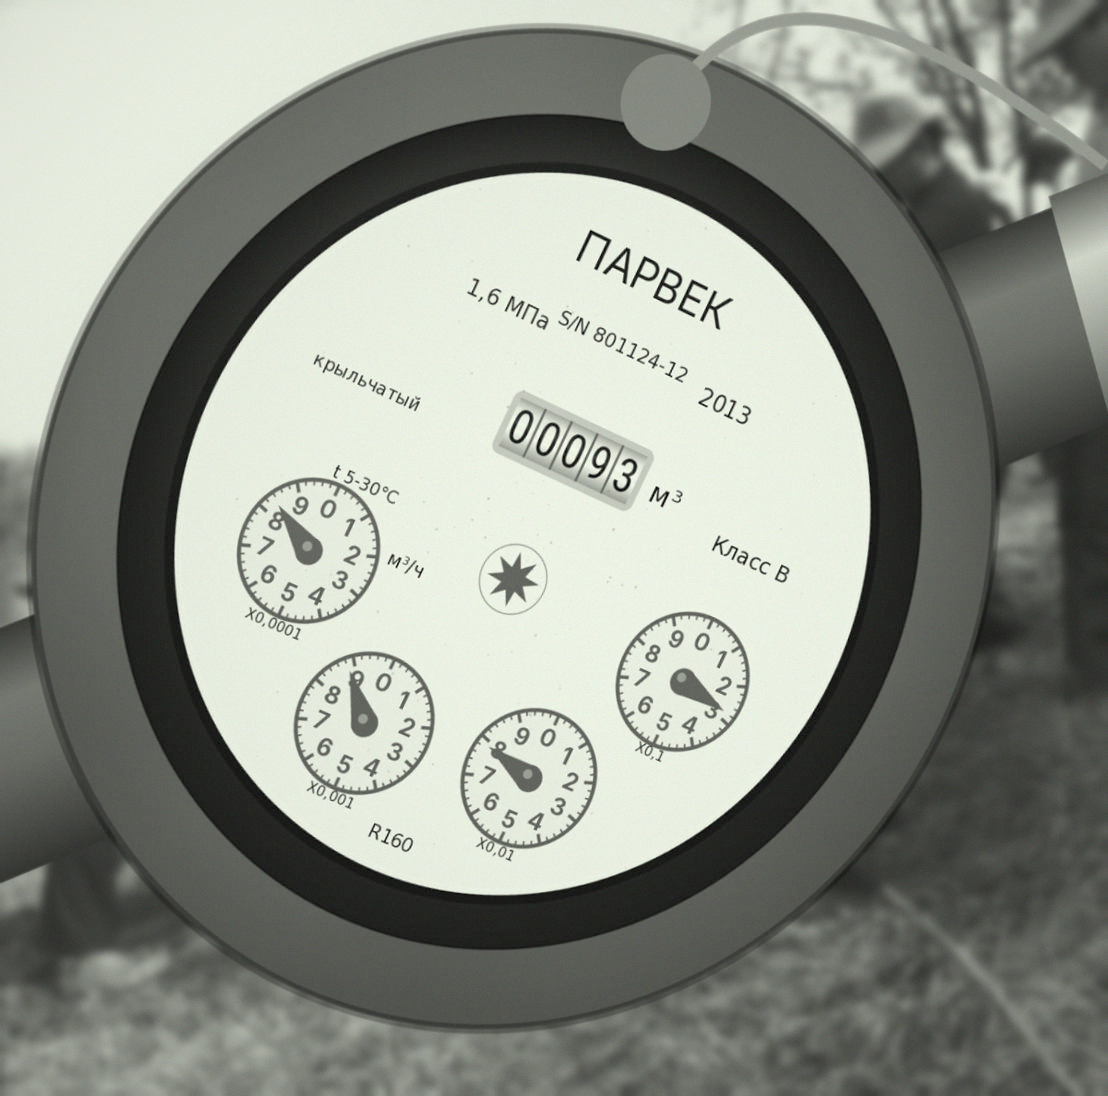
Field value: 93.2788 m³
